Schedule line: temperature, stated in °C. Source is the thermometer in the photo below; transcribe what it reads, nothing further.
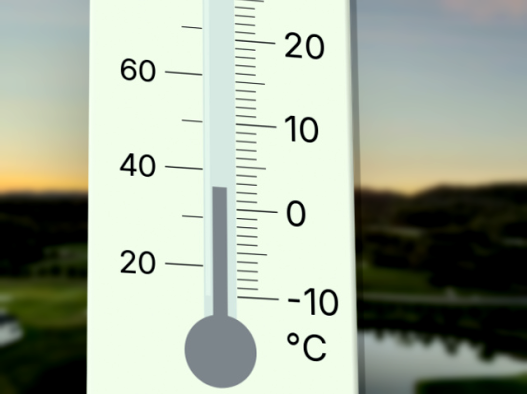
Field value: 2.5 °C
